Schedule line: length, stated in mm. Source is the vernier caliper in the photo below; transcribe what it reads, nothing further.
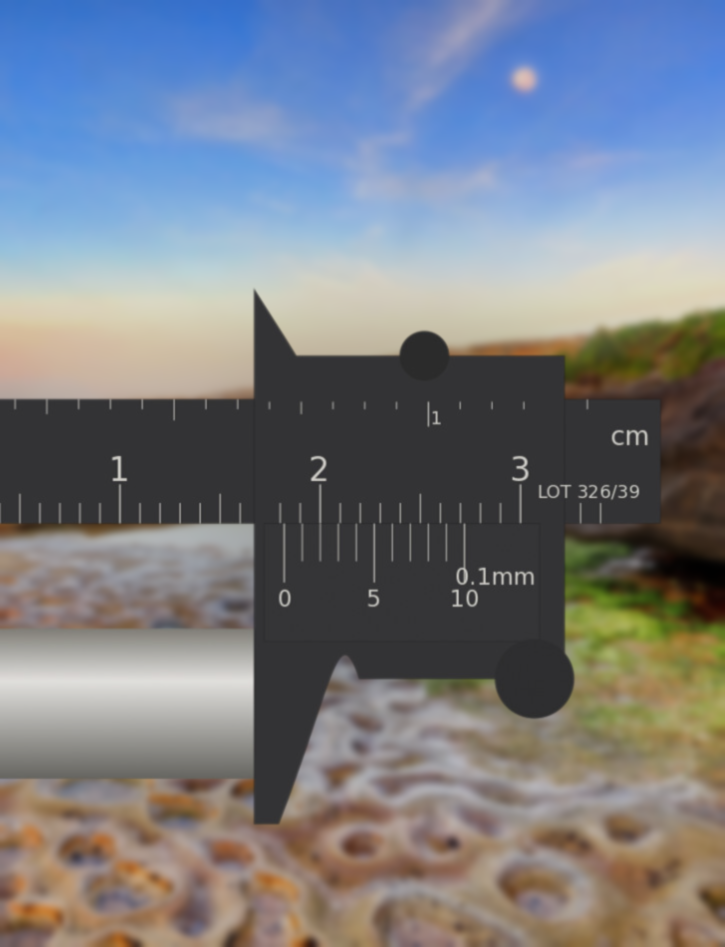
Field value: 18.2 mm
